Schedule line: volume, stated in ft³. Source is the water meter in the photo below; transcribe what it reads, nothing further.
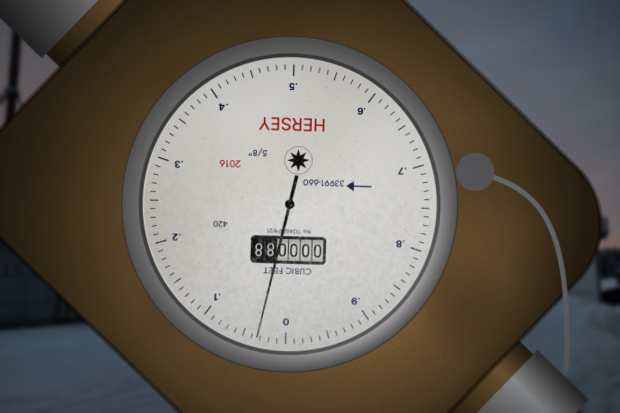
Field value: 88.03 ft³
